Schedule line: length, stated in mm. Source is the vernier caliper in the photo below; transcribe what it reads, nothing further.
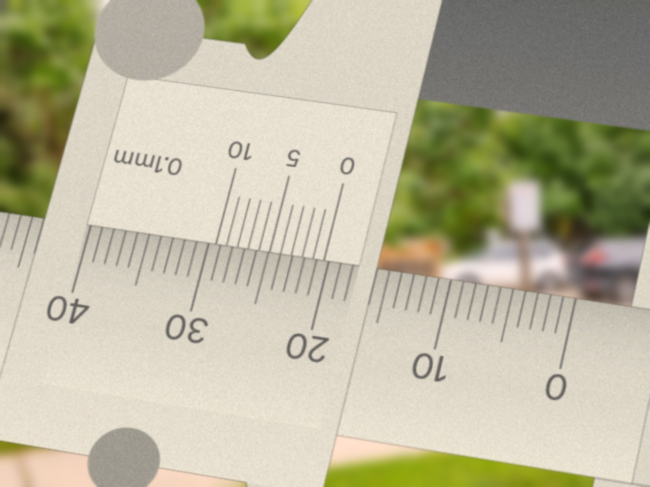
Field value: 20.4 mm
